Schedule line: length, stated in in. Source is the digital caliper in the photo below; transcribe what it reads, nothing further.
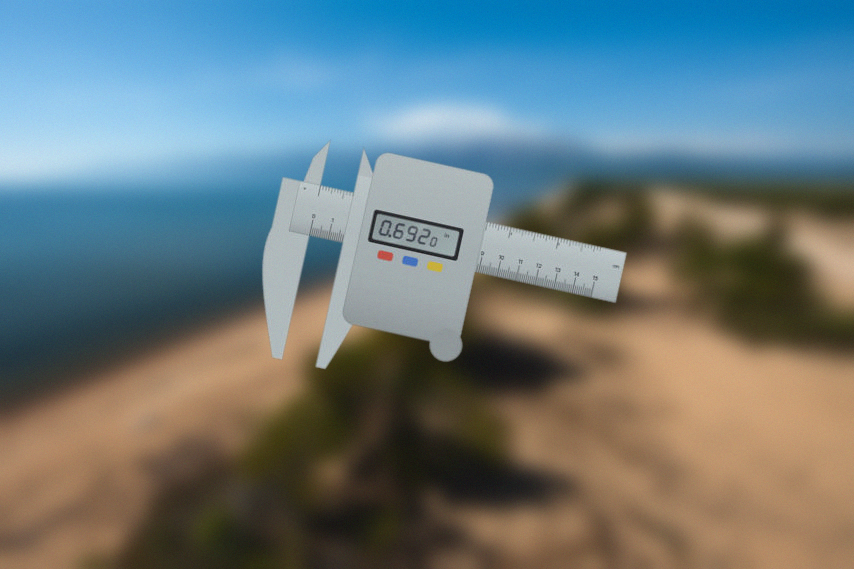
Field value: 0.6920 in
